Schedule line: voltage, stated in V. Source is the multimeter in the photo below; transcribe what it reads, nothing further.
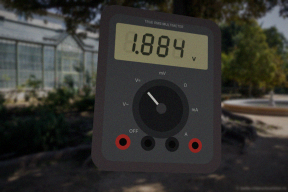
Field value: 1.884 V
